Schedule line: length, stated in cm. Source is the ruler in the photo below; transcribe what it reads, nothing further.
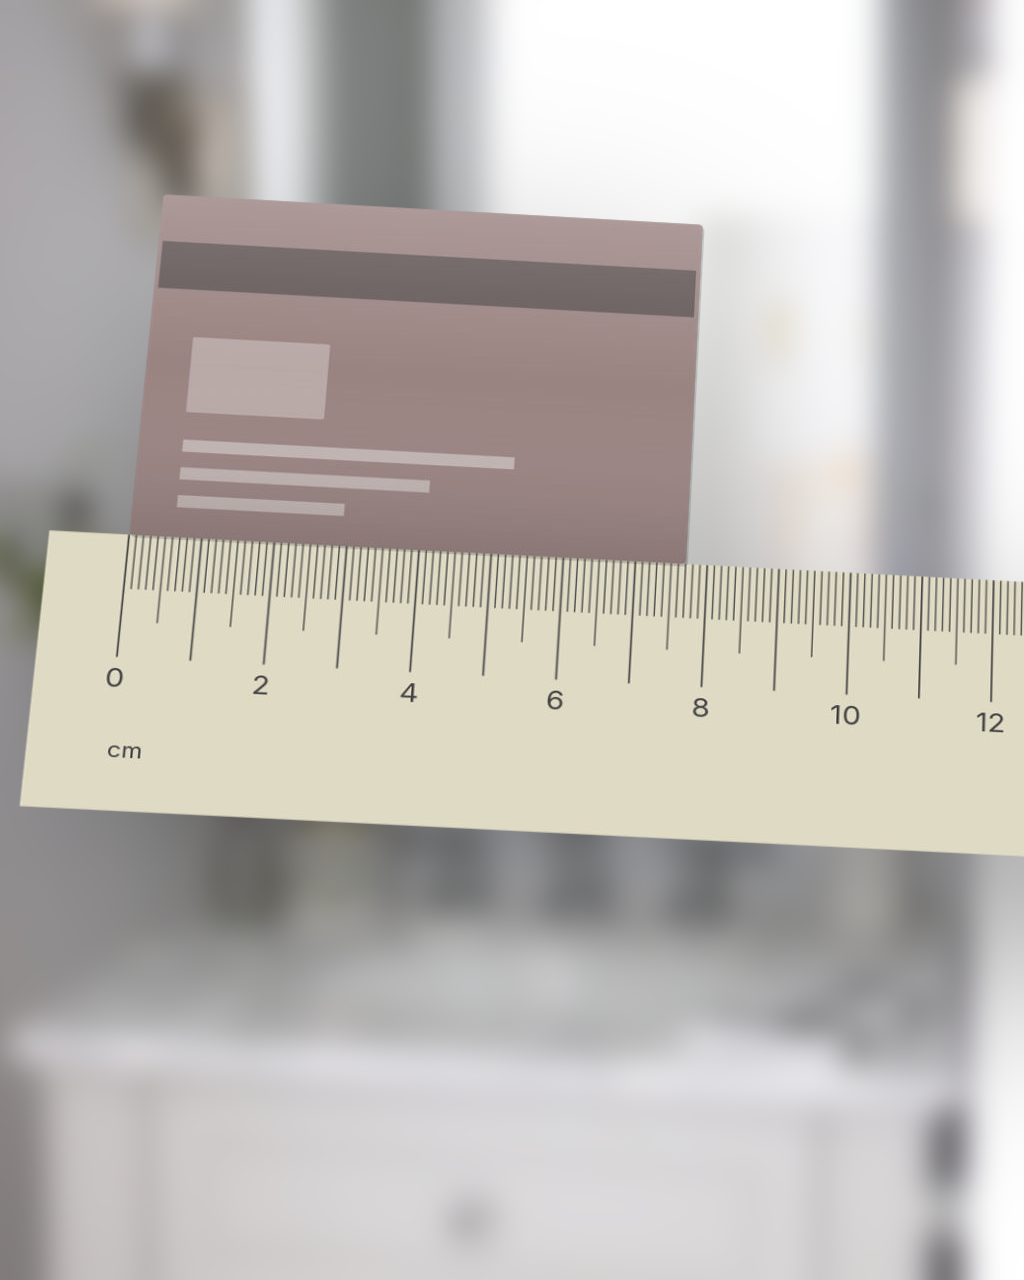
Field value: 7.7 cm
